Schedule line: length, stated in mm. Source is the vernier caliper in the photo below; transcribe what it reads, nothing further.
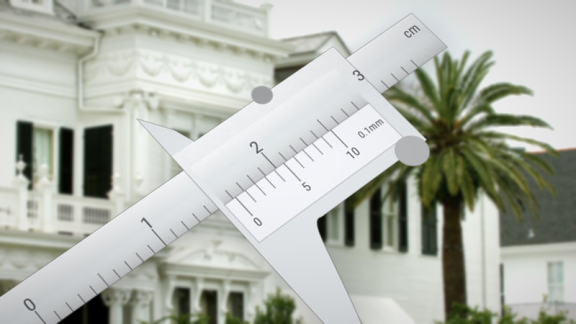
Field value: 16.2 mm
